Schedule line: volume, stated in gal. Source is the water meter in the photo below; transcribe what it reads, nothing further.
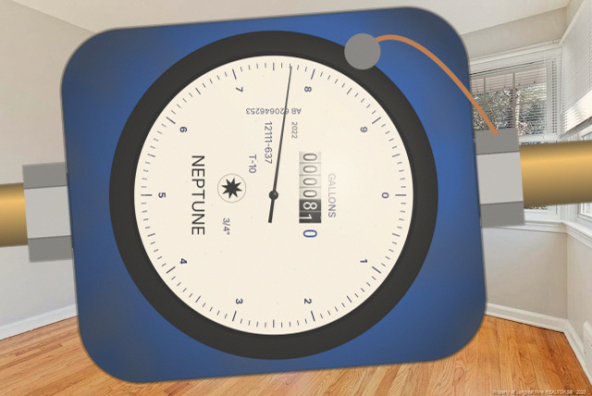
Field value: 807.7 gal
